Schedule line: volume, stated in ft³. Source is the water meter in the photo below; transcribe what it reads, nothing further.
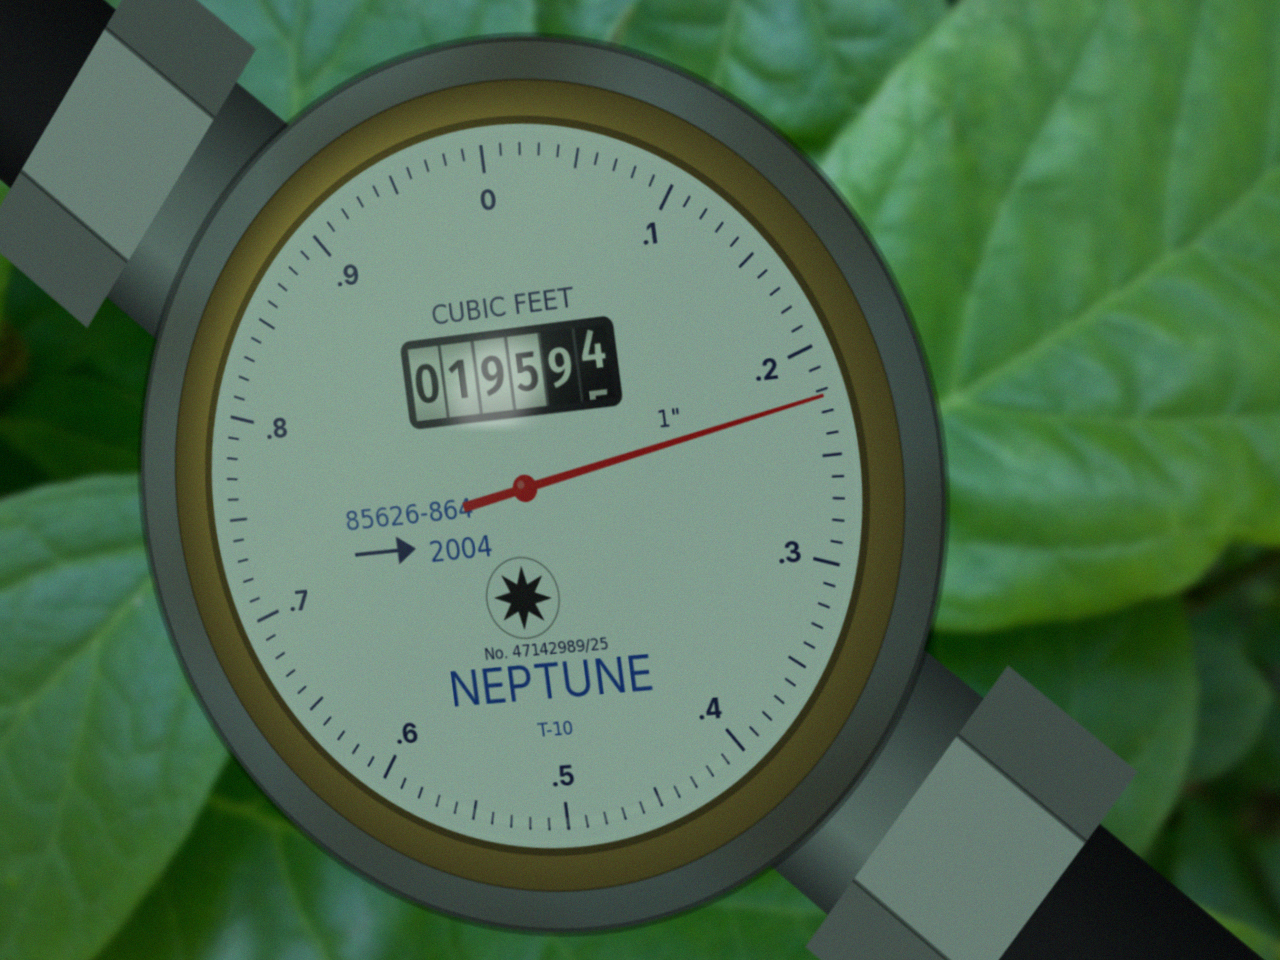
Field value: 19594.22 ft³
